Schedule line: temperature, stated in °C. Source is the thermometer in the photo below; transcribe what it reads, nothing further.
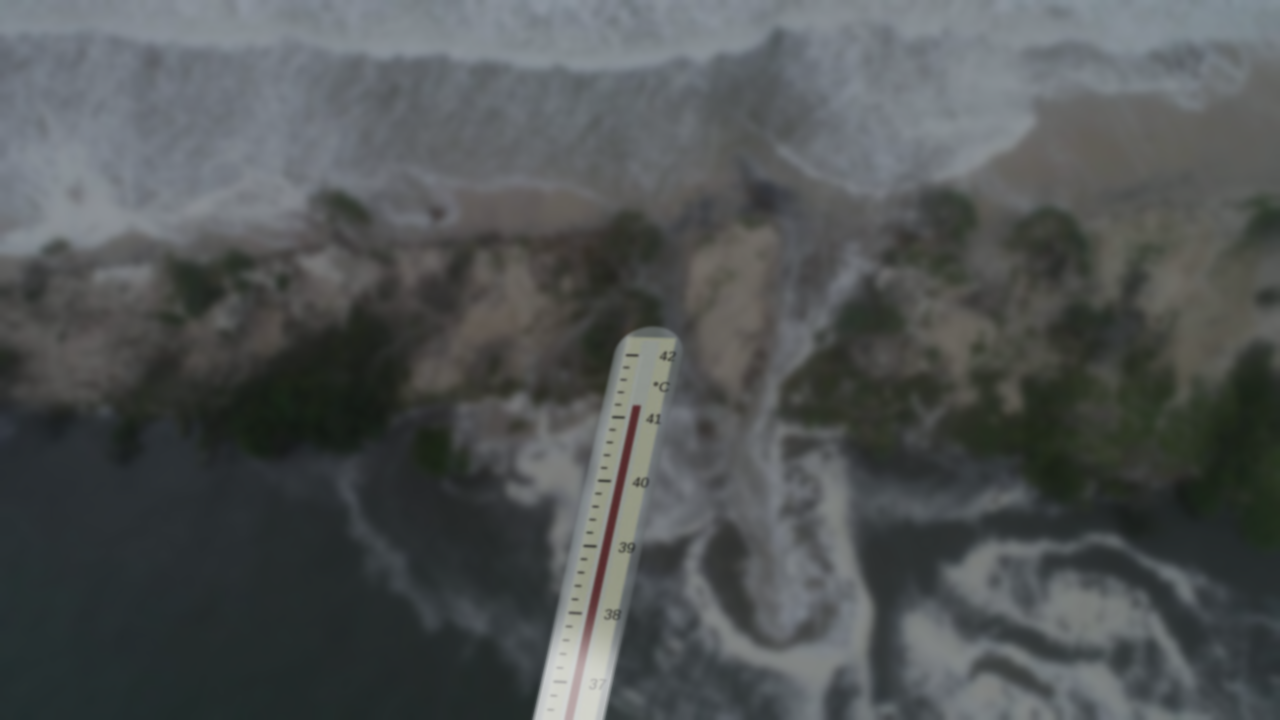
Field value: 41.2 °C
